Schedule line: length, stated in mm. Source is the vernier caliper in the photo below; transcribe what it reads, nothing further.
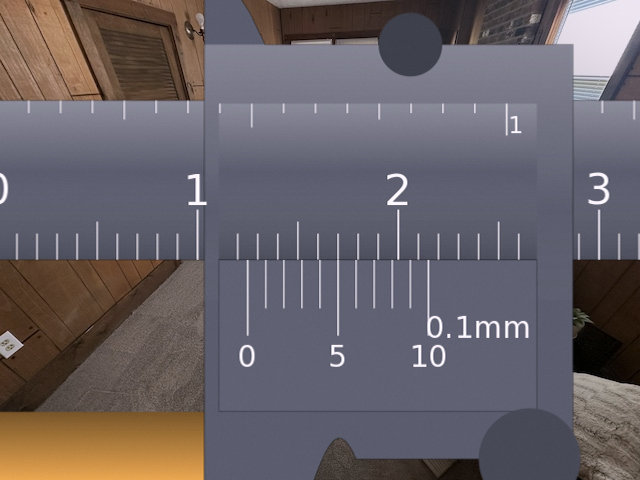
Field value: 12.5 mm
